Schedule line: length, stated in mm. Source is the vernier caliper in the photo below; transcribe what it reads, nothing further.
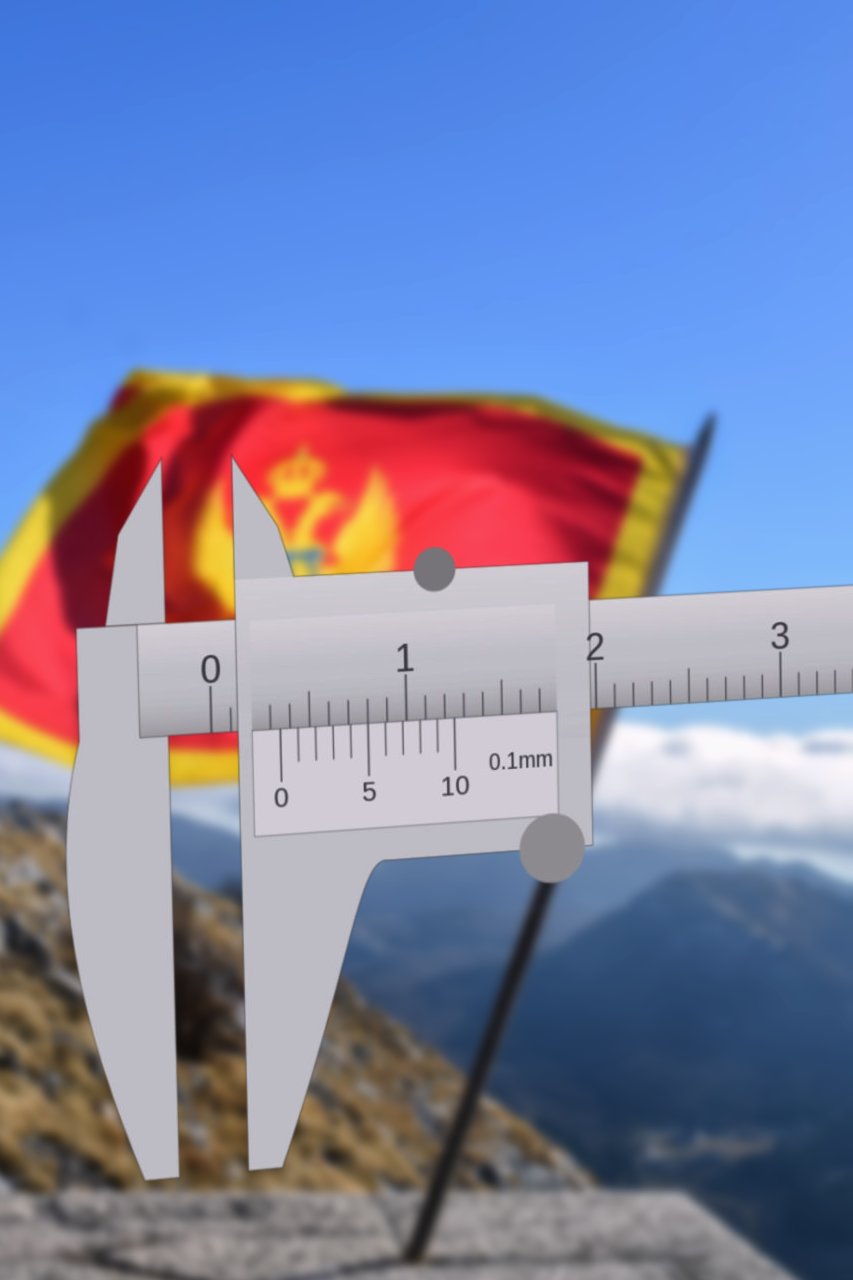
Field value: 3.5 mm
